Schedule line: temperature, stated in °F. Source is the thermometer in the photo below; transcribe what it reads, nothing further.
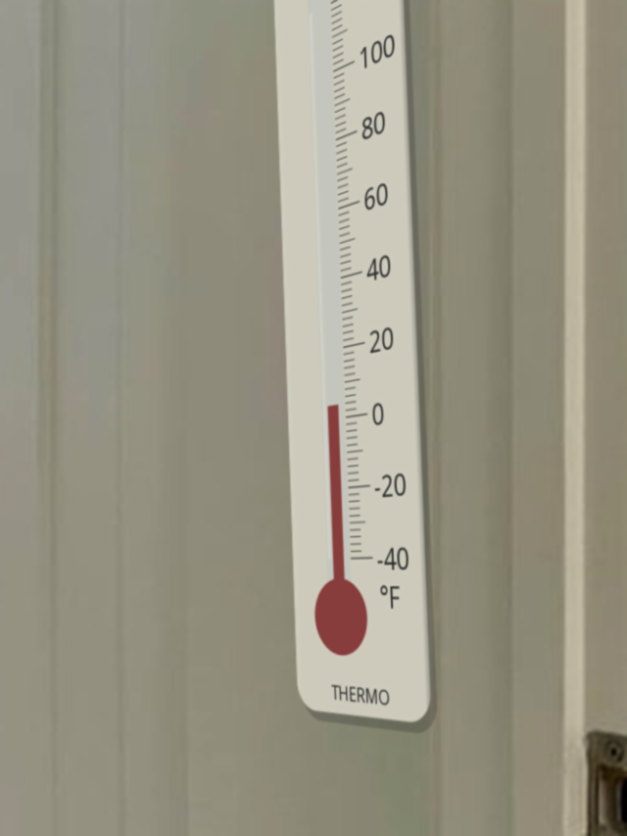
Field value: 4 °F
